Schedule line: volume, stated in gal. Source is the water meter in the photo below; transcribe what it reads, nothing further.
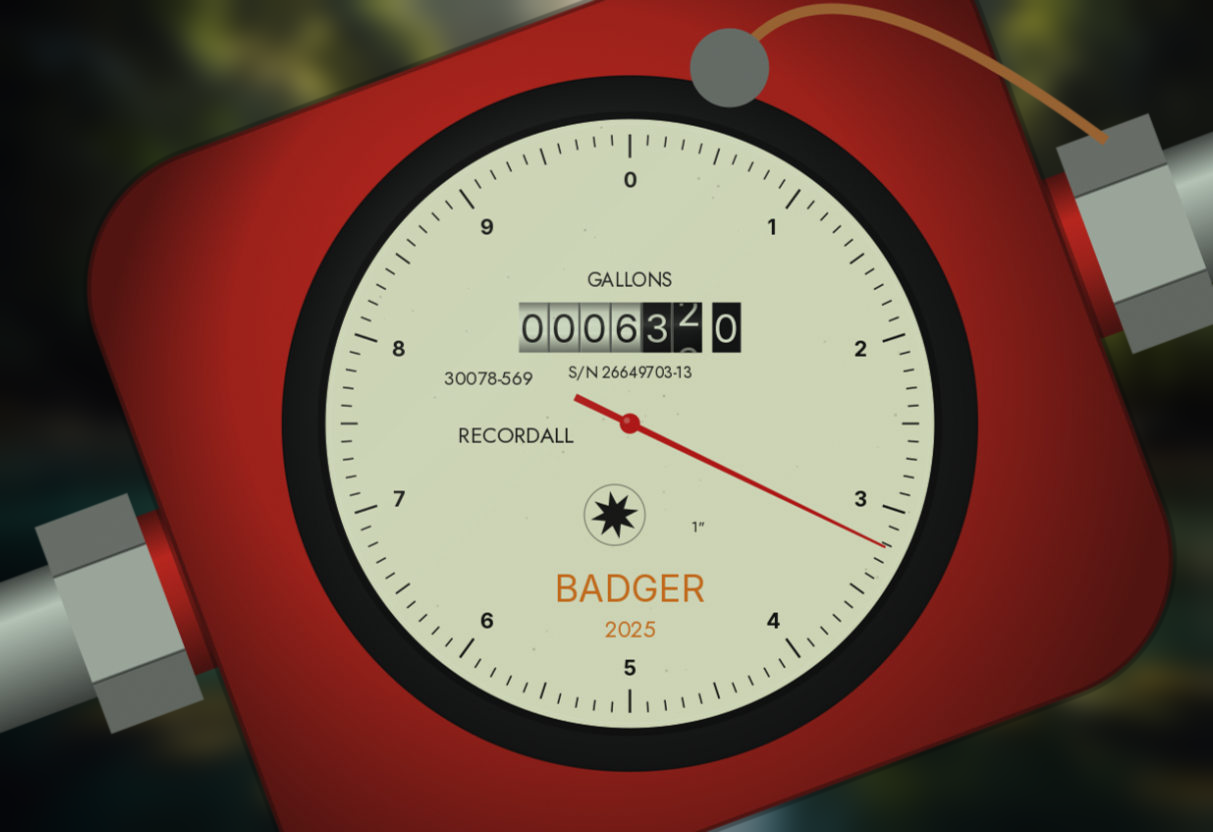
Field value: 6323.2 gal
